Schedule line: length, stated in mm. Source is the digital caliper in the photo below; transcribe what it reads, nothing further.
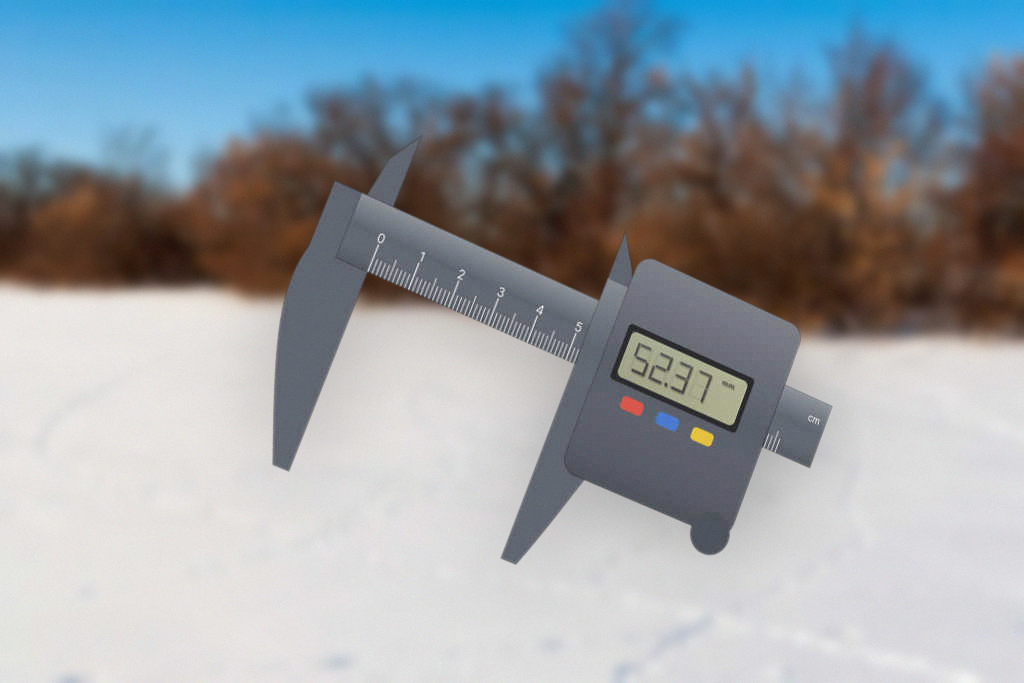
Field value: 52.37 mm
